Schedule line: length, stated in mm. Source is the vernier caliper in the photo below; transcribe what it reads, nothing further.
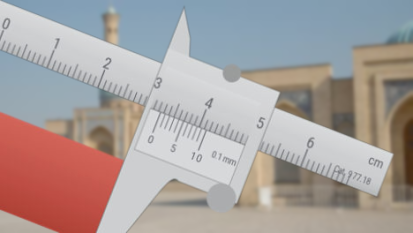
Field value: 32.4 mm
